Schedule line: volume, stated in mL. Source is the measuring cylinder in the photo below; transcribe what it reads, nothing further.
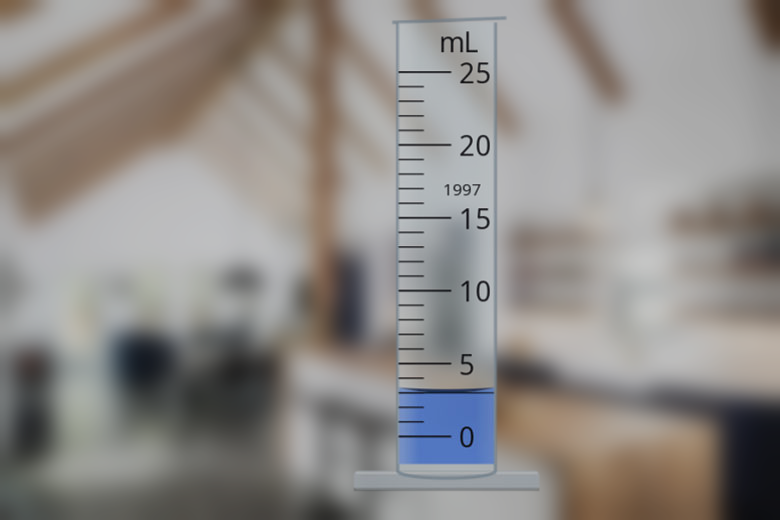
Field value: 3 mL
